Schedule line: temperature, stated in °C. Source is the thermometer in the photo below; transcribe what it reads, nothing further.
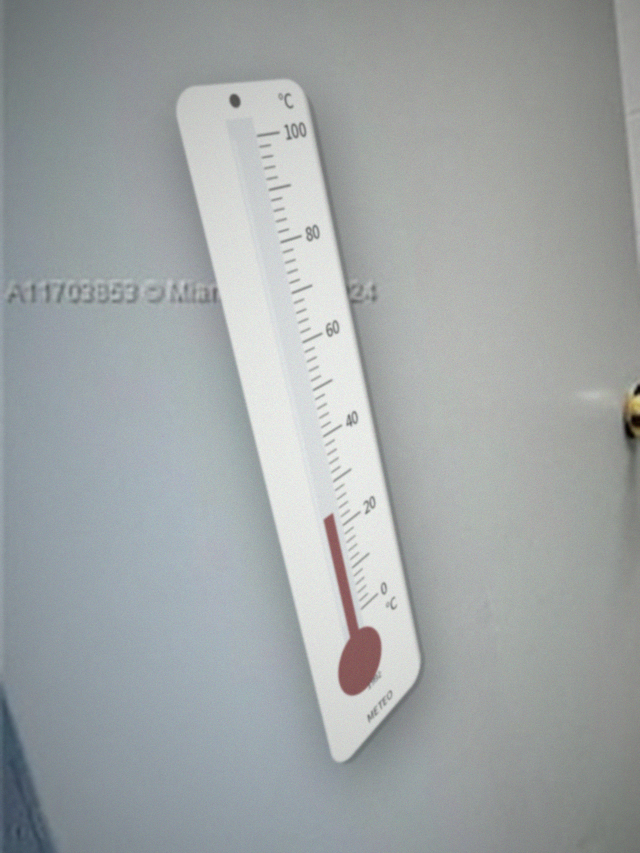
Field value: 24 °C
